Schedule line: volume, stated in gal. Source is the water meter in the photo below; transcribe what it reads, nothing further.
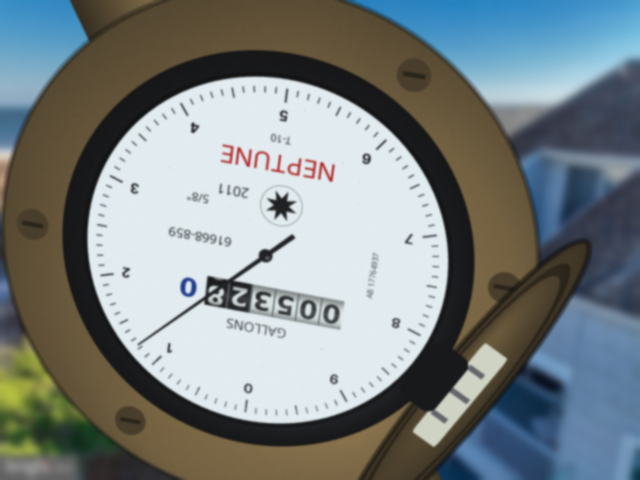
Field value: 53281.2 gal
